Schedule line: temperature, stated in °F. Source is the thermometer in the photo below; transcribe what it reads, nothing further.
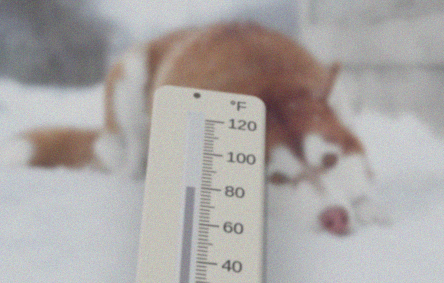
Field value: 80 °F
